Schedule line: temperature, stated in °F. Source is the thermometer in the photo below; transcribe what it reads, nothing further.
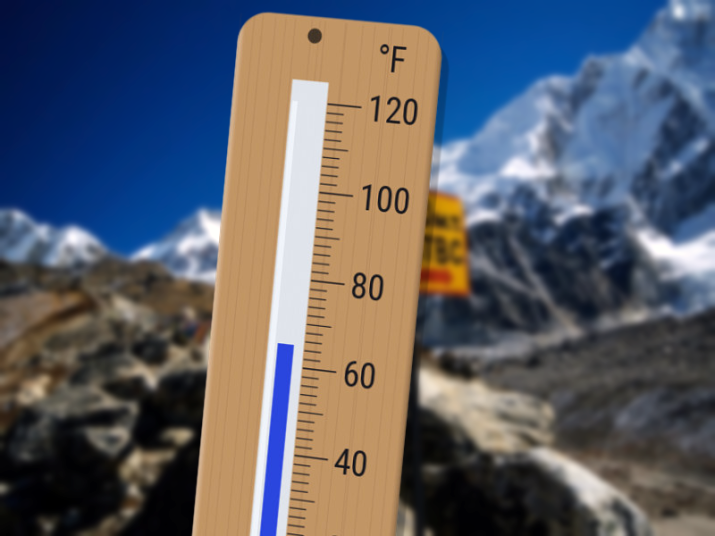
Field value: 65 °F
